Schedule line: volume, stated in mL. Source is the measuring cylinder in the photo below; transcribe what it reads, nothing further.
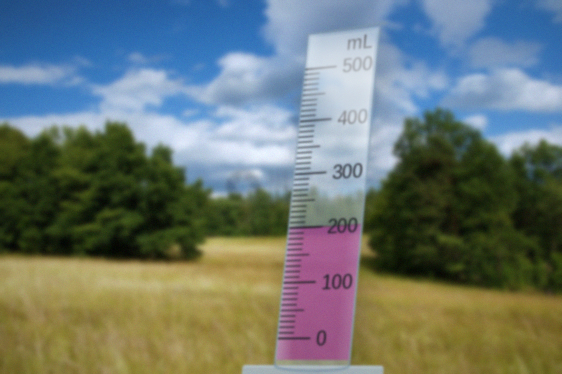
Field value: 200 mL
